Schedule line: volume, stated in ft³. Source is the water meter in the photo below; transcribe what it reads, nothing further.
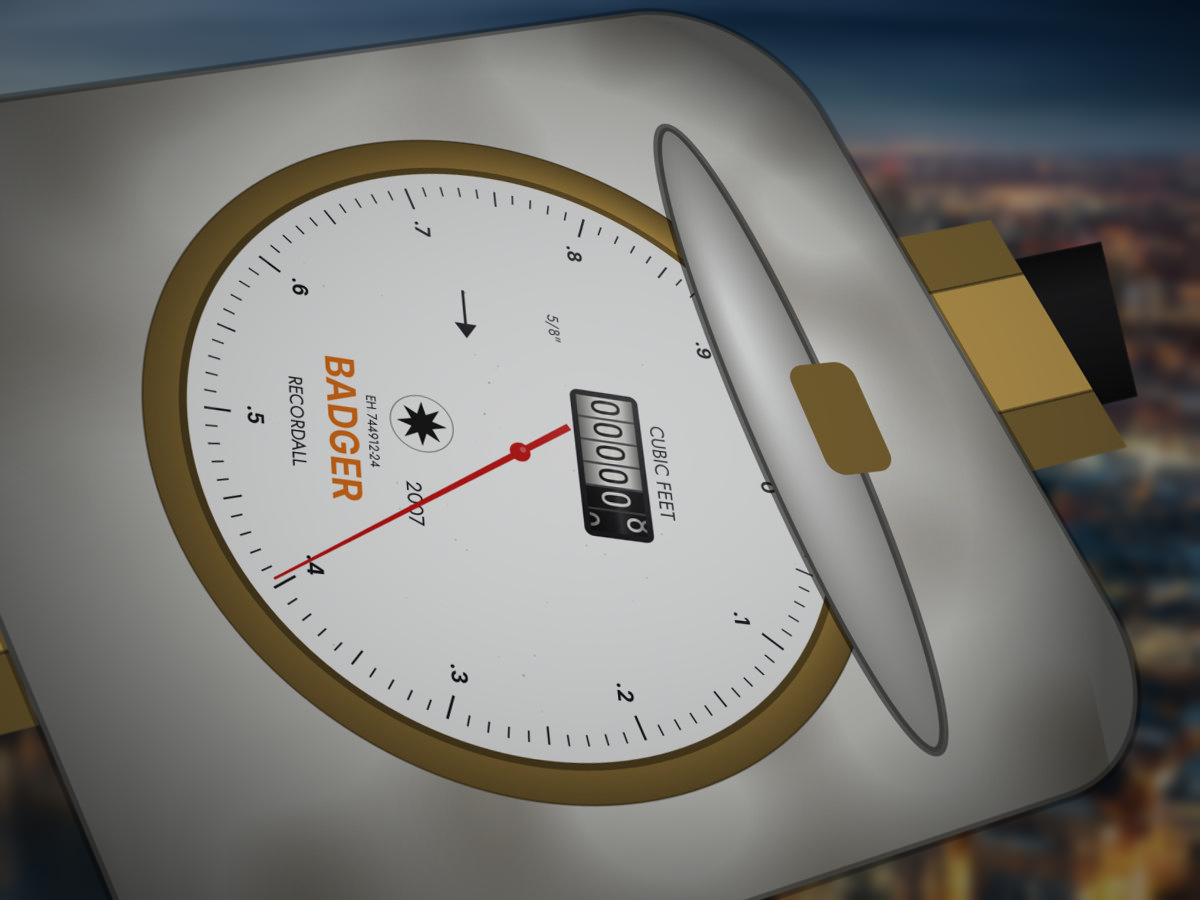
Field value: 8.40 ft³
